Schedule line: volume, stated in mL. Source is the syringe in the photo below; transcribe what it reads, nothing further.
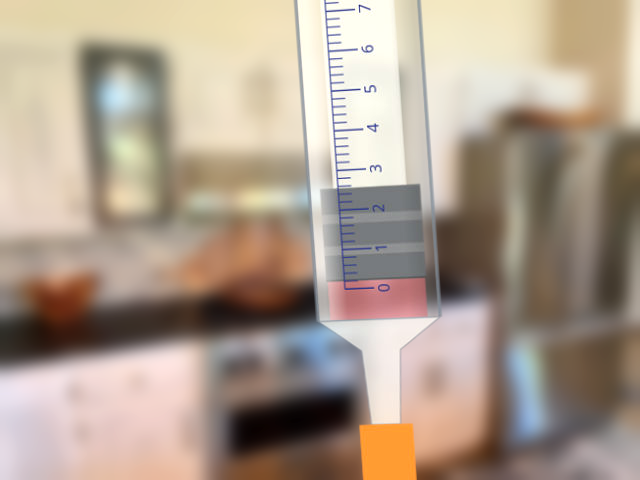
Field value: 0.2 mL
